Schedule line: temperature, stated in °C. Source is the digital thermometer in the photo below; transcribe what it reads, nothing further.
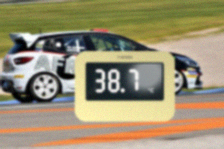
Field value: 38.7 °C
